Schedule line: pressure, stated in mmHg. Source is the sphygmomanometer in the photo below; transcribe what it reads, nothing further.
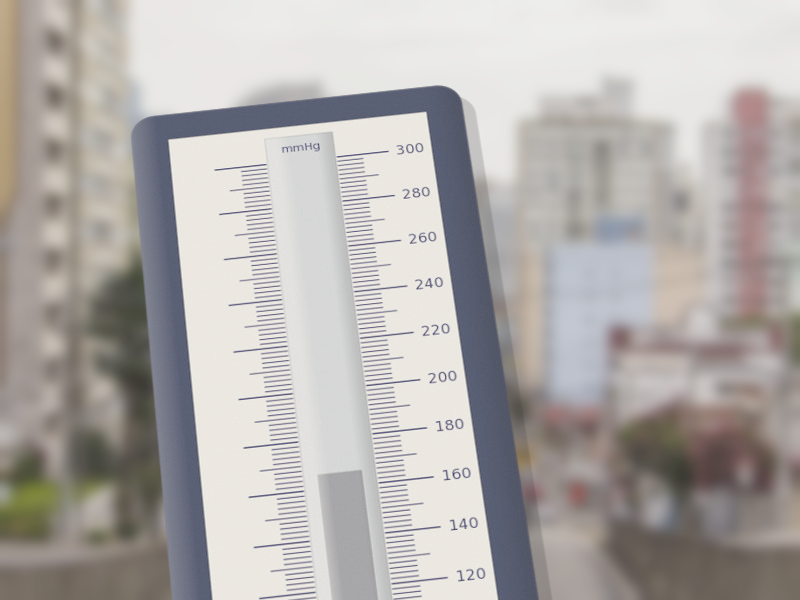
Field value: 166 mmHg
